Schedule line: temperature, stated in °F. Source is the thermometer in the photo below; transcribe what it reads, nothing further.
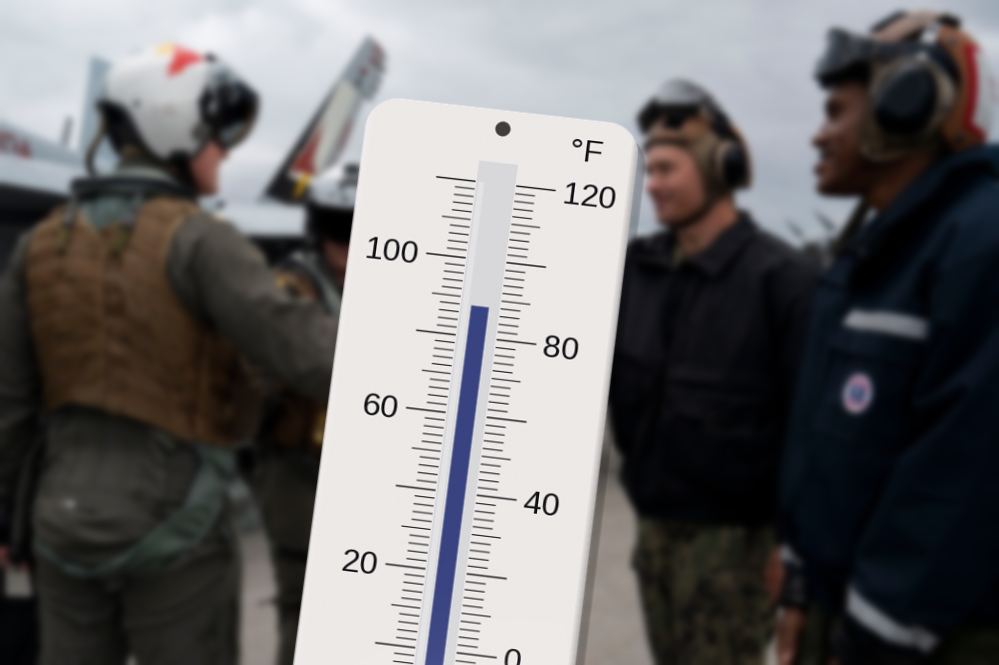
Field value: 88 °F
